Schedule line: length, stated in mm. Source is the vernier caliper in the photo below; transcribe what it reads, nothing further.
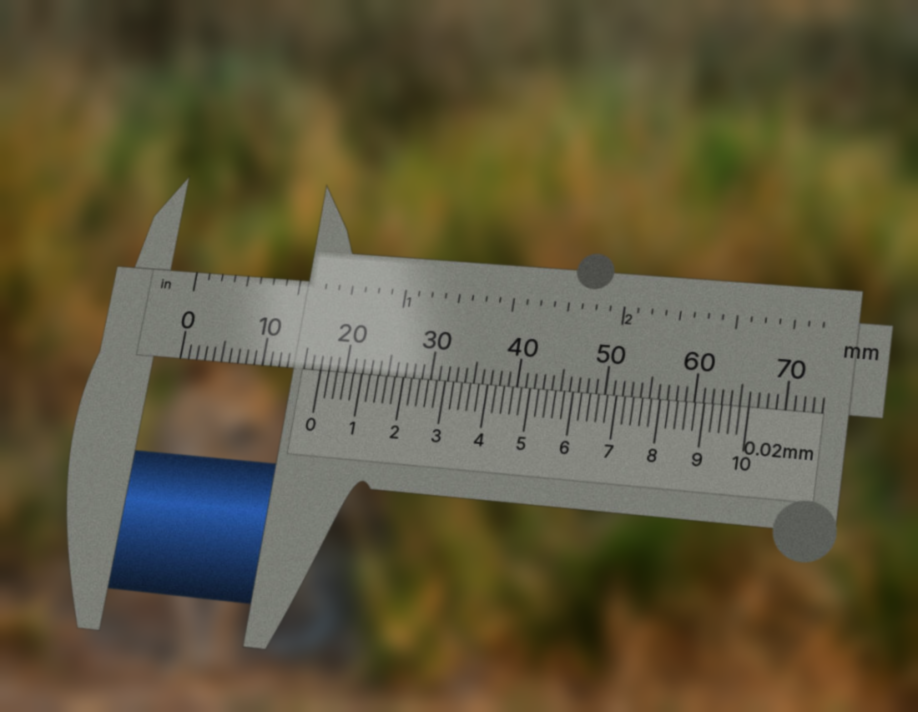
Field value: 17.0 mm
